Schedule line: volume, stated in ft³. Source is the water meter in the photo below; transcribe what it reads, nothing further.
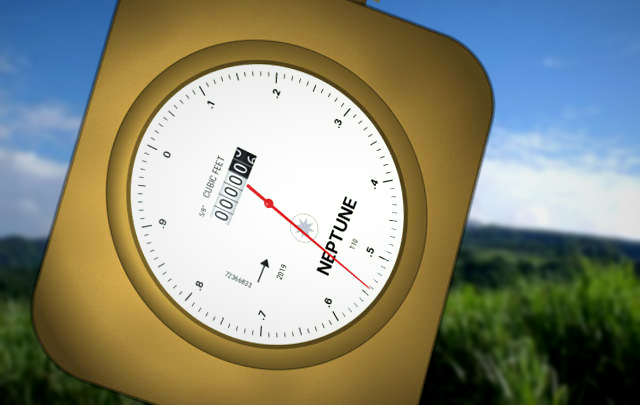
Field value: 5.54 ft³
